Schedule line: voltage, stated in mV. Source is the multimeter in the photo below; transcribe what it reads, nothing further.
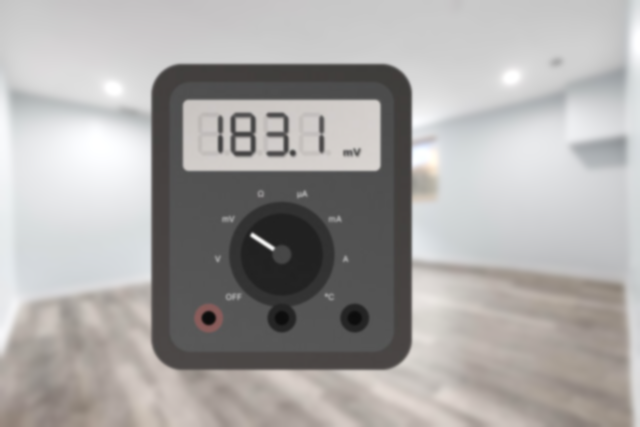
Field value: 183.1 mV
